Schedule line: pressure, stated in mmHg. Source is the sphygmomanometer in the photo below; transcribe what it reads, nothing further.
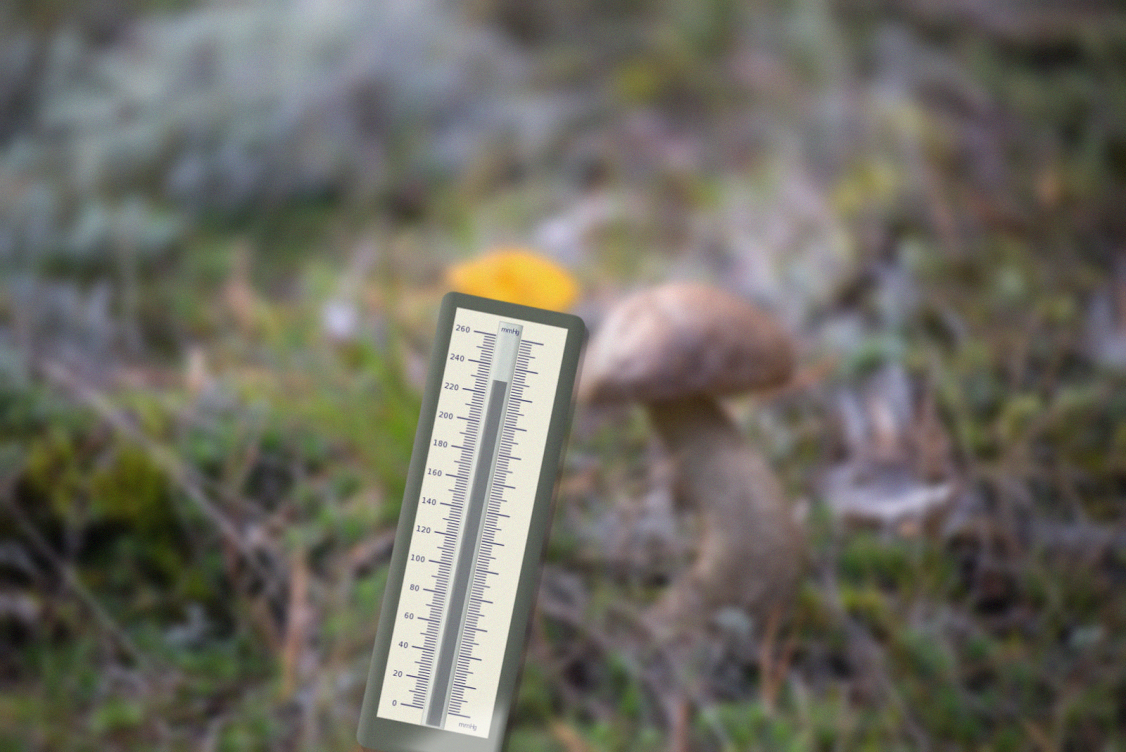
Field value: 230 mmHg
